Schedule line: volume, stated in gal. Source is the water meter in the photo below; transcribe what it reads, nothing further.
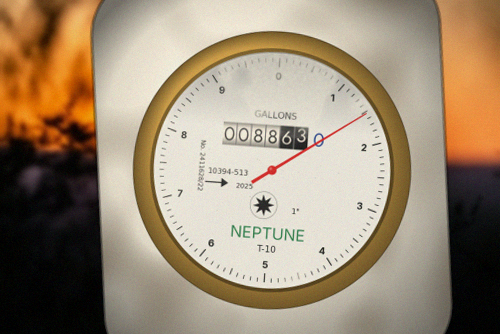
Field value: 88631.5 gal
